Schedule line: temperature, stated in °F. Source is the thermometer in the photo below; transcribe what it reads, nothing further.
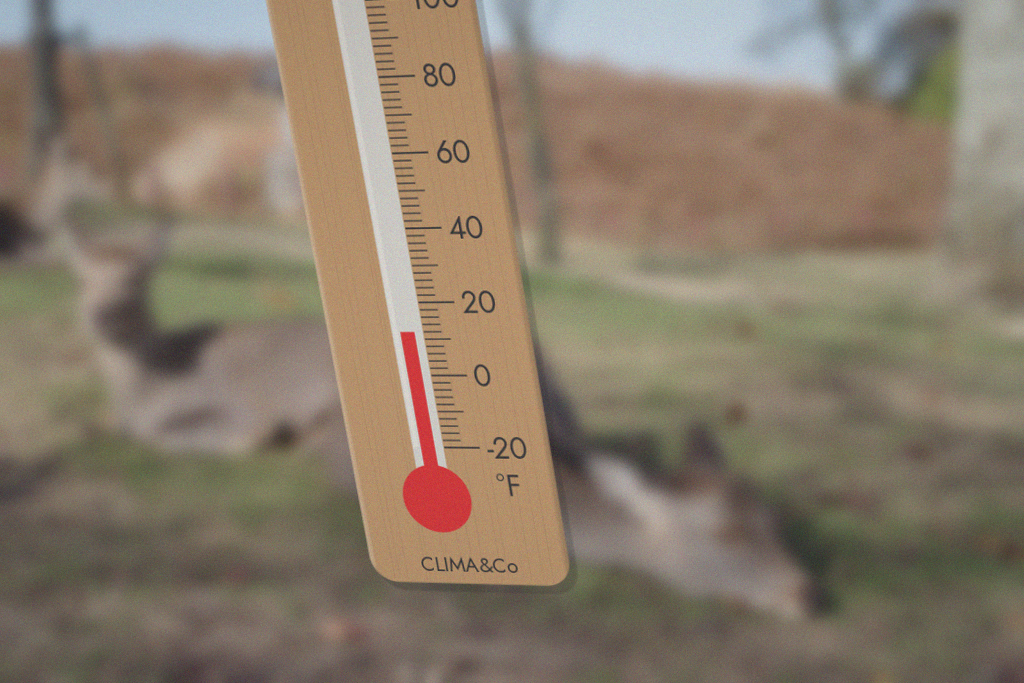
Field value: 12 °F
